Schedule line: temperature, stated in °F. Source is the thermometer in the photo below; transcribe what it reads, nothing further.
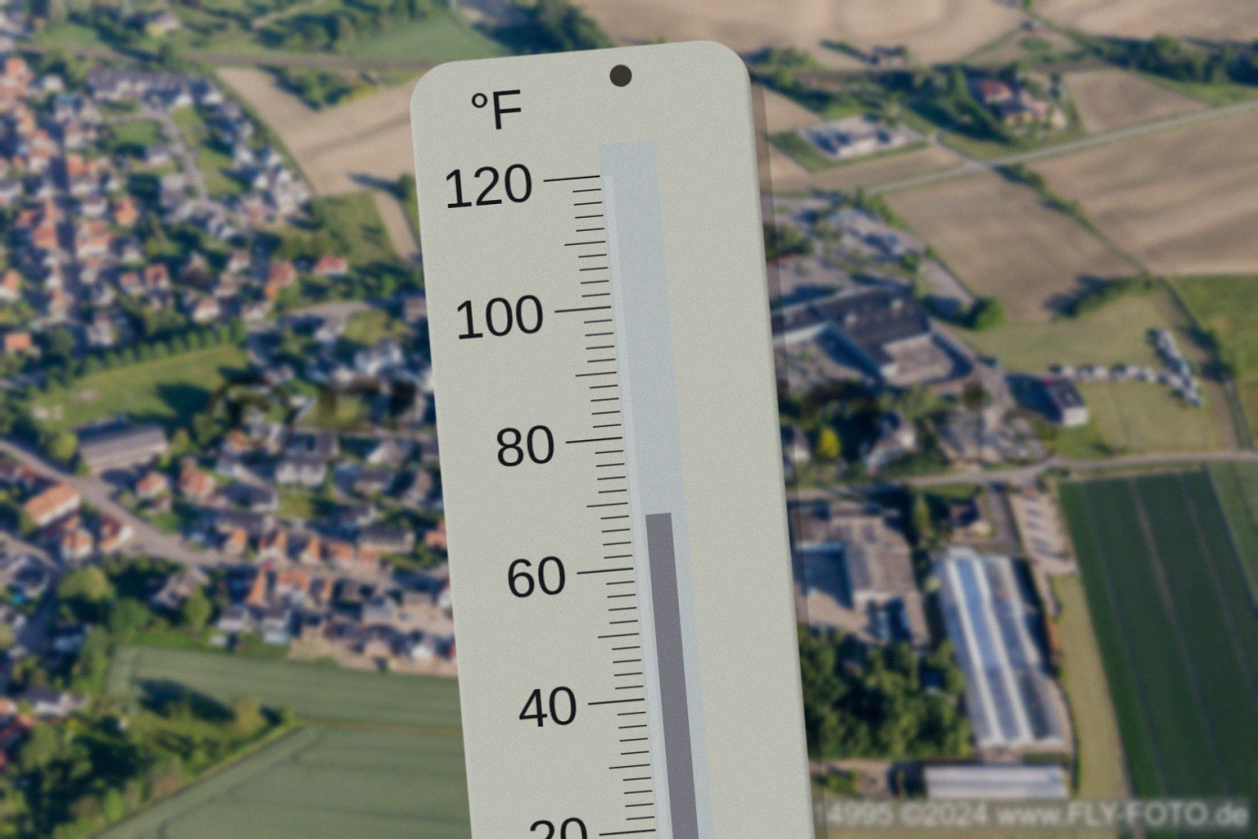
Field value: 68 °F
